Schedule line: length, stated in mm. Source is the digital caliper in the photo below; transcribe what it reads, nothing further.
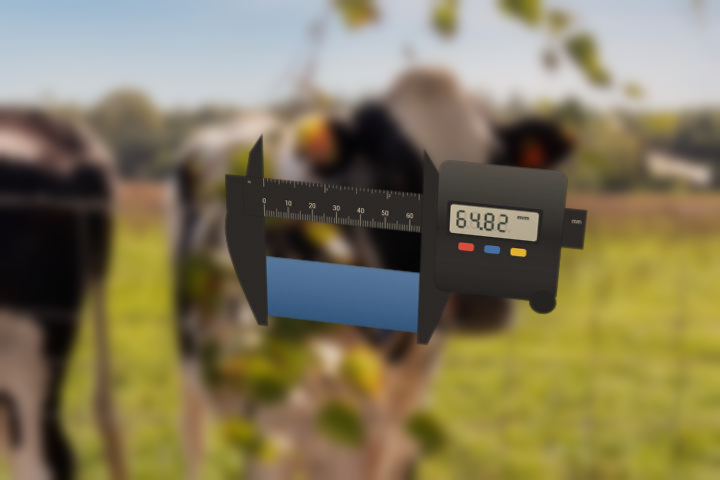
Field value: 64.82 mm
